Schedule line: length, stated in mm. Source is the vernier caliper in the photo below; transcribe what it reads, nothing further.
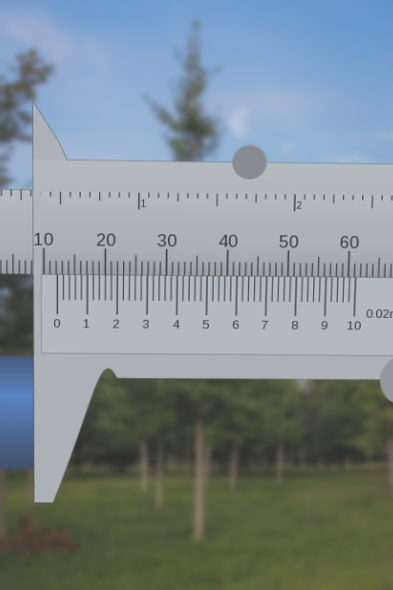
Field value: 12.2 mm
